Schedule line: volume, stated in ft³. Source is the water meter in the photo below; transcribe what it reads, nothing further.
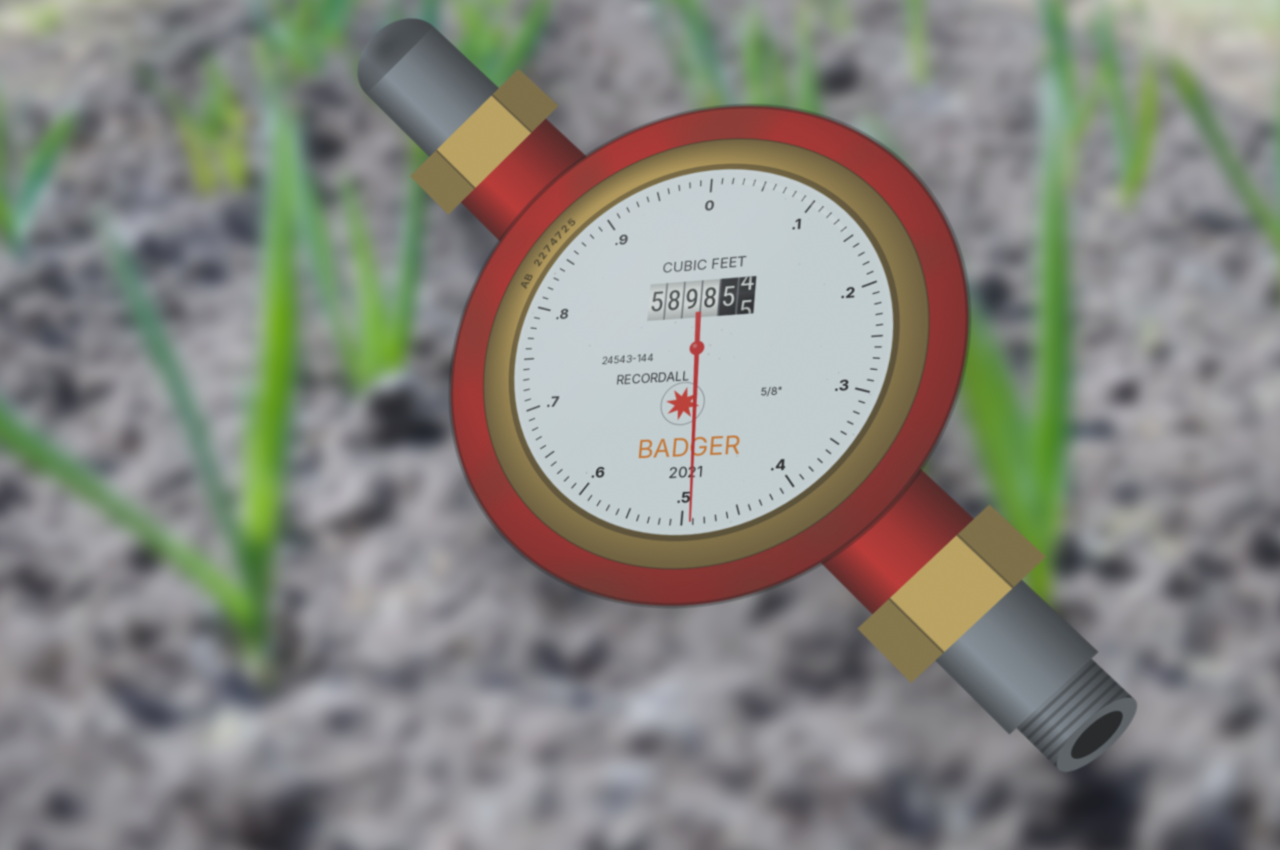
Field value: 589854.49 ft³
